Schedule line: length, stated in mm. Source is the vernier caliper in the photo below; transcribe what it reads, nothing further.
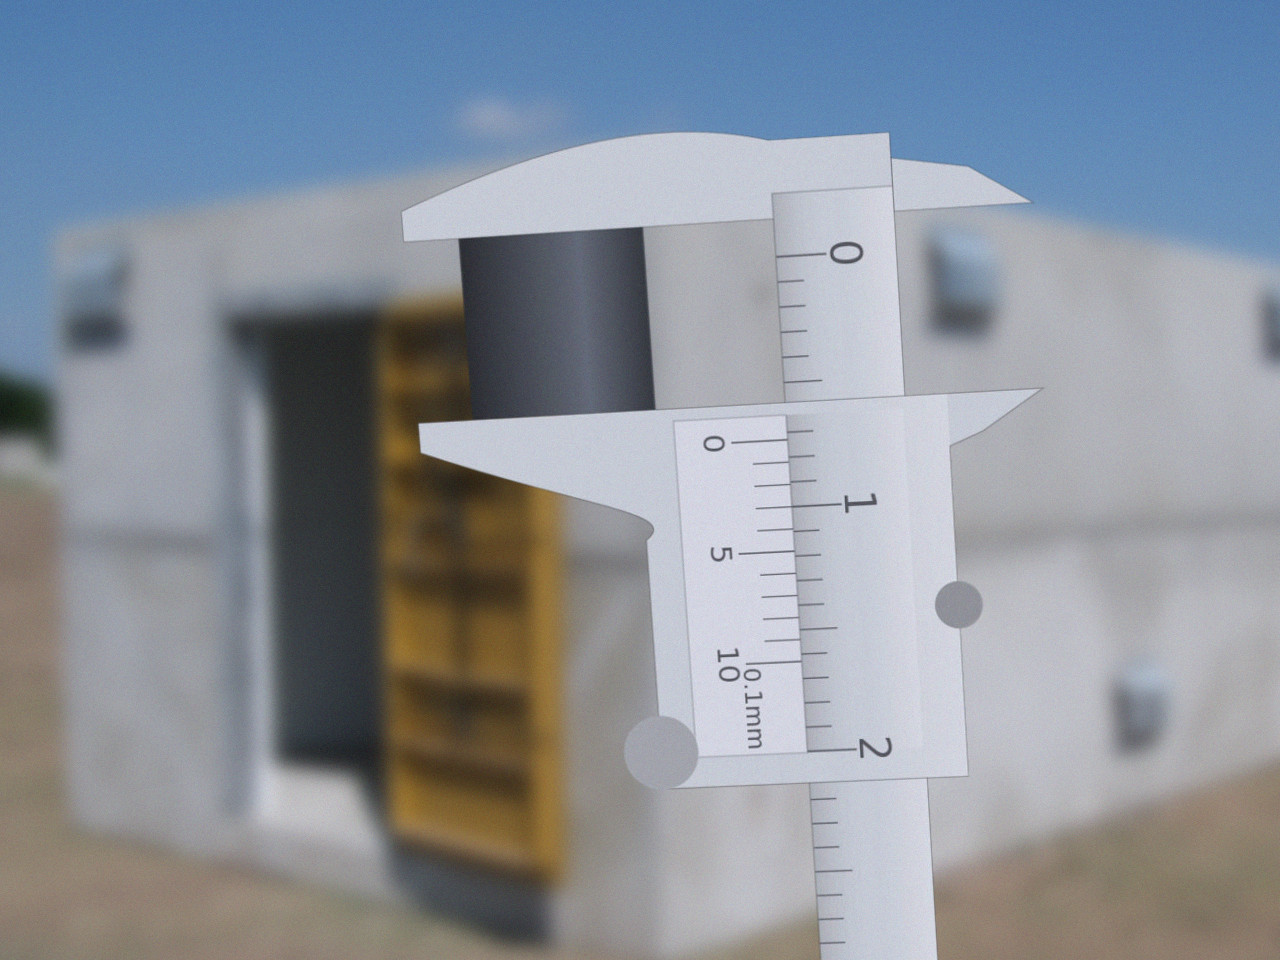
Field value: 7.3 mm
